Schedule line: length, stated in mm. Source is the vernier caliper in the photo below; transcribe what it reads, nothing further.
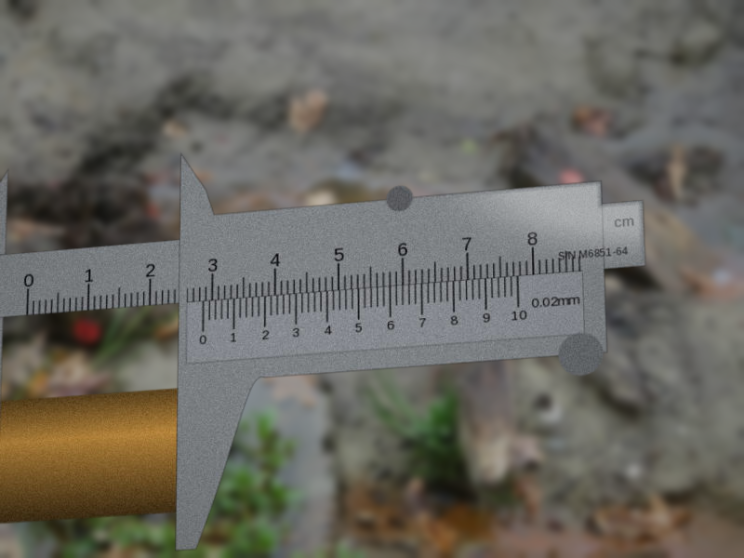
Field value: 28.6 mm
